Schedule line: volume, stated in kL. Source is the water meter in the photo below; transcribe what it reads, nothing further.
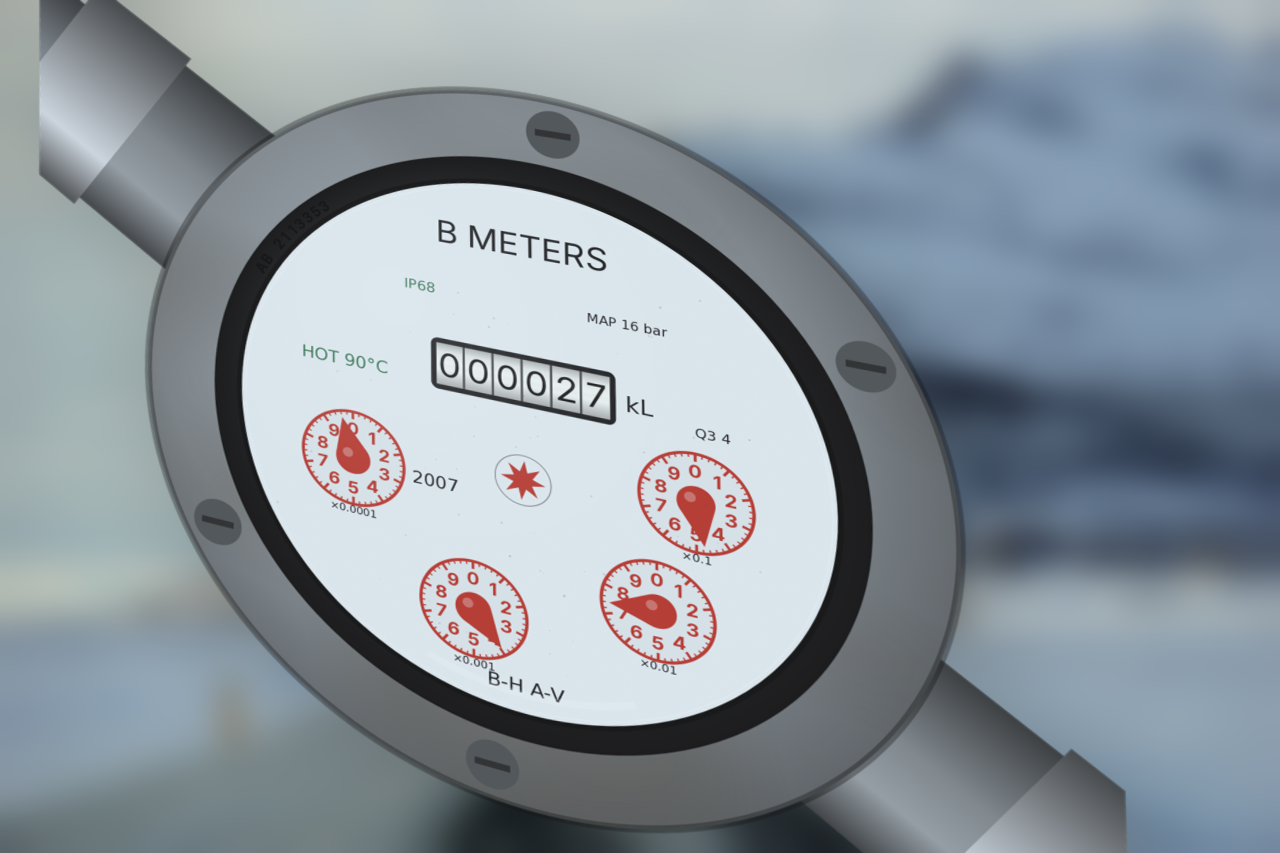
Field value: 27.4739 kL
